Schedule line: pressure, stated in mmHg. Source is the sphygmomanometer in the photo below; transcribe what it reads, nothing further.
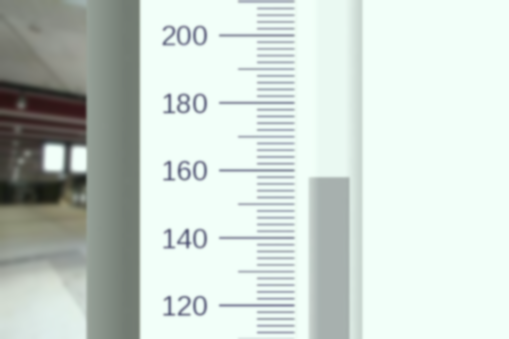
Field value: 158 mmHg
